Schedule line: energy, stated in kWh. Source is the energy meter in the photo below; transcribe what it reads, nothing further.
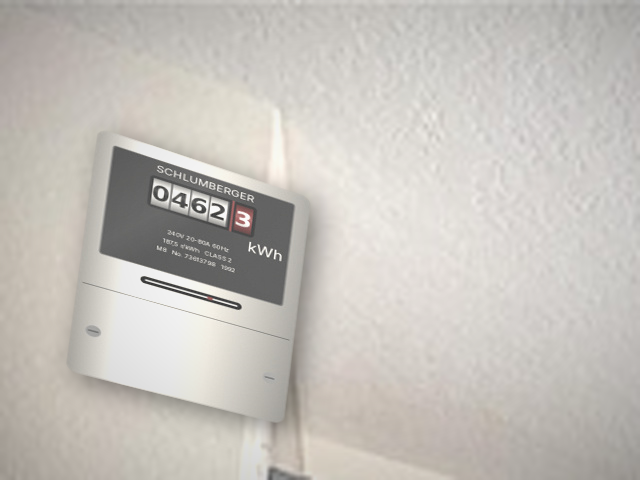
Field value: 462.3 kWh
